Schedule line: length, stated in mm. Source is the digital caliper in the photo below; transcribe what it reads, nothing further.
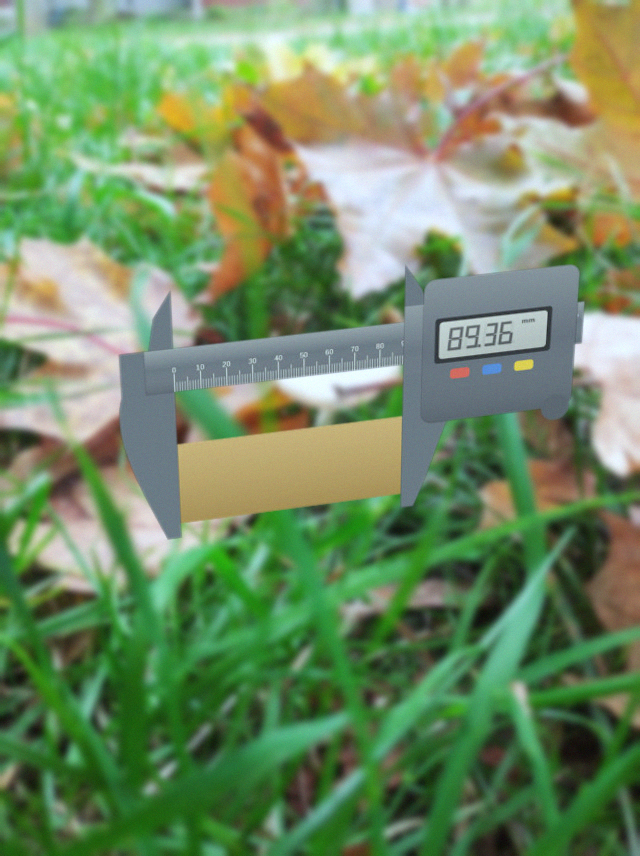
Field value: 89.36 mm
